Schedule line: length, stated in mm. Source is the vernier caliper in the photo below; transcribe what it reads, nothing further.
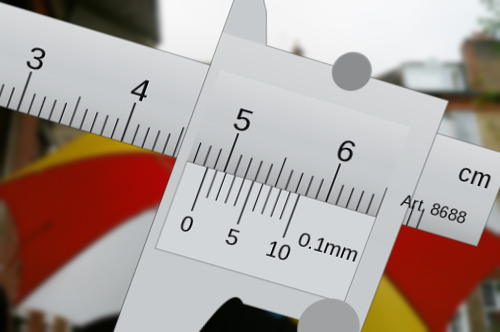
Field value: 48.4 mm
